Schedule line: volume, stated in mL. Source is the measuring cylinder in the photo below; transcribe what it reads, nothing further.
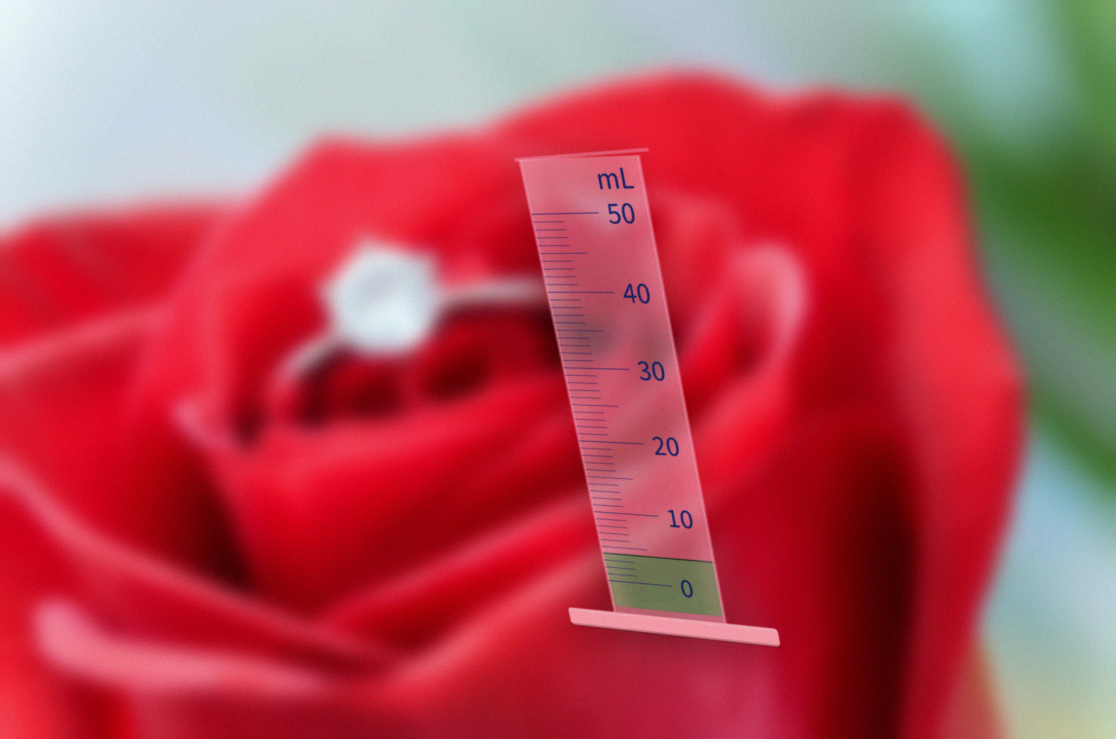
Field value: 4 mL
